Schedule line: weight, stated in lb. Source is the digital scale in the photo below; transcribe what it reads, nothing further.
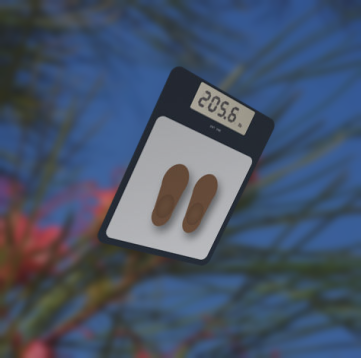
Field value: 205.6 lb
